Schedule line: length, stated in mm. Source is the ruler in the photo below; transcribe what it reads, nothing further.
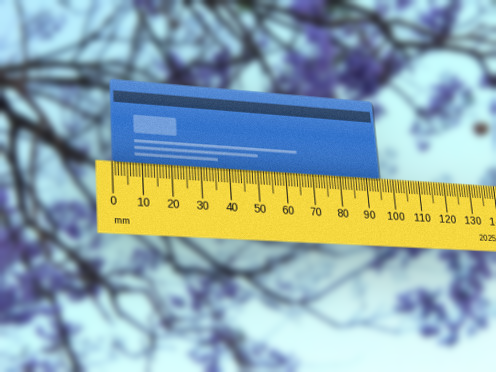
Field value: 95 mm
